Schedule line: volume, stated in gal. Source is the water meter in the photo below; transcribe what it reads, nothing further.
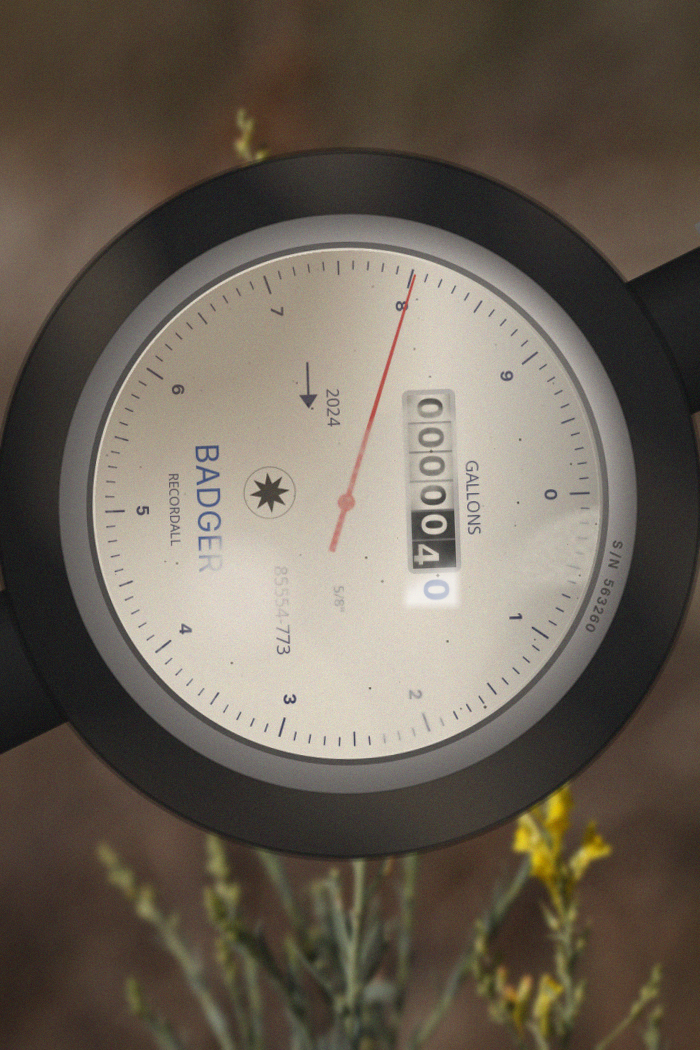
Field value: 38.0 gal
